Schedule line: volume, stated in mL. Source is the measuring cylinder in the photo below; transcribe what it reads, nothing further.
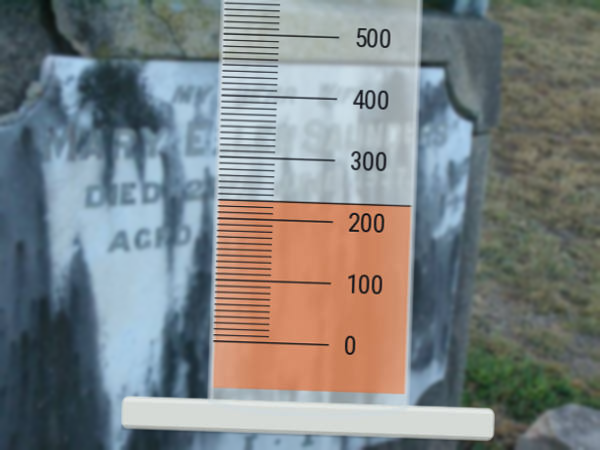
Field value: 230 mL
